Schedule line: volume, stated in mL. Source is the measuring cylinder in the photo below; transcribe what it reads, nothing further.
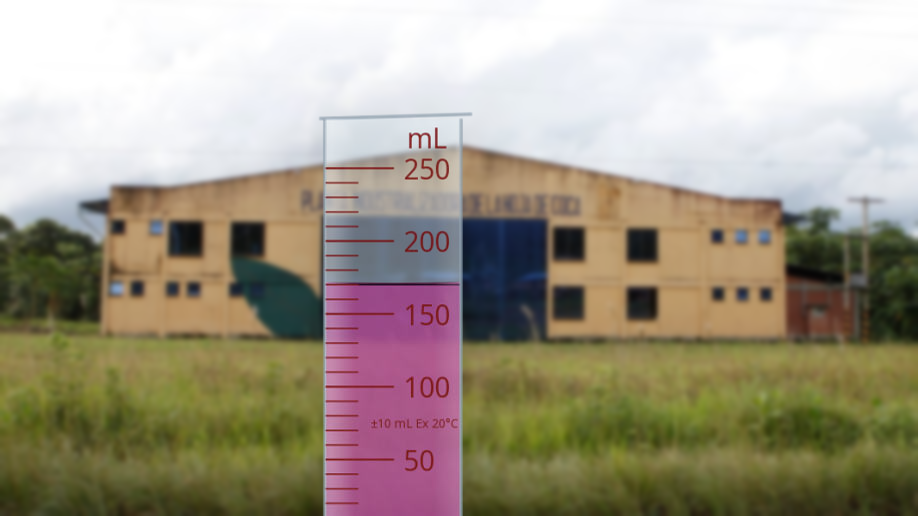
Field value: 170 mL
